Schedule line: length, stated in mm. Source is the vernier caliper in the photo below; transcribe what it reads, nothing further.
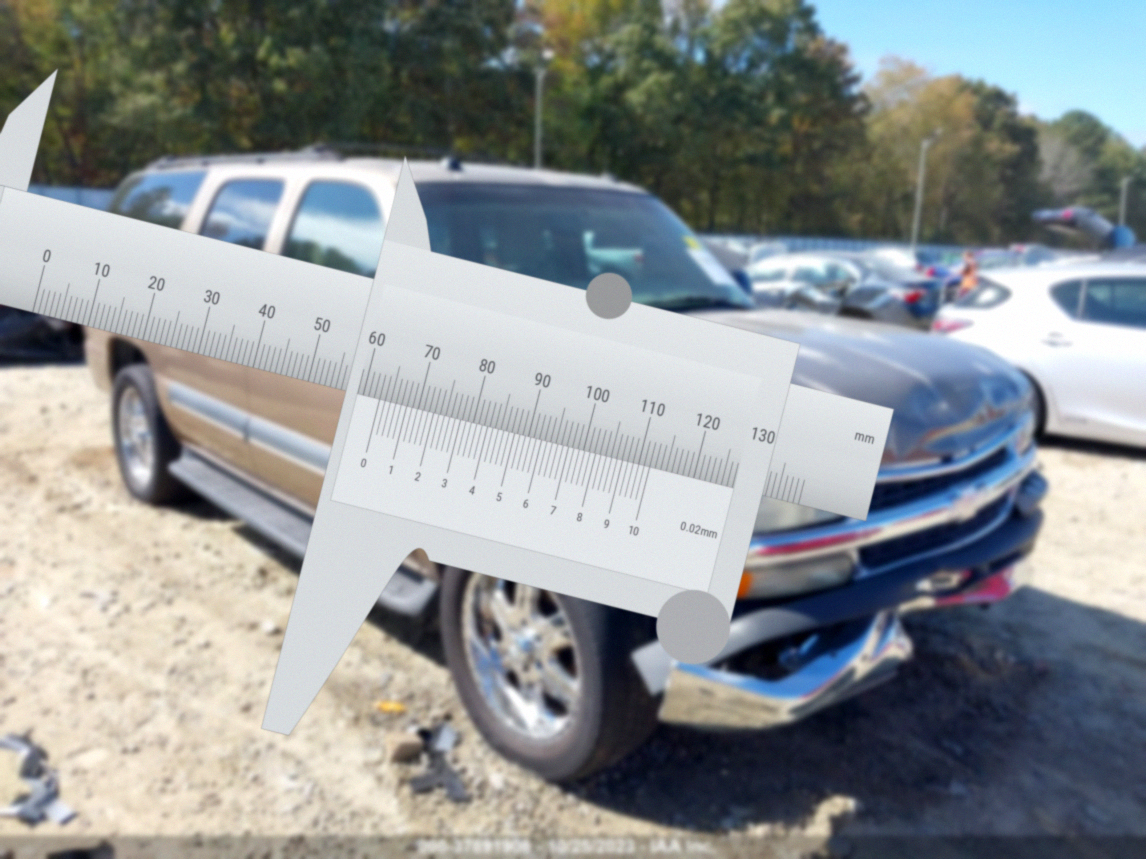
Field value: 63.0 mm
